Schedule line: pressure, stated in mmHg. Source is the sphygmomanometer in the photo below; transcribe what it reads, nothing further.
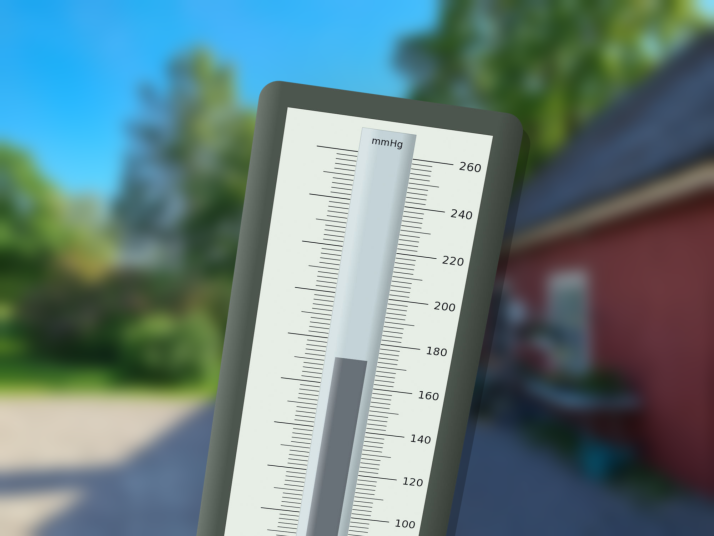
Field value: 172 mmHg
